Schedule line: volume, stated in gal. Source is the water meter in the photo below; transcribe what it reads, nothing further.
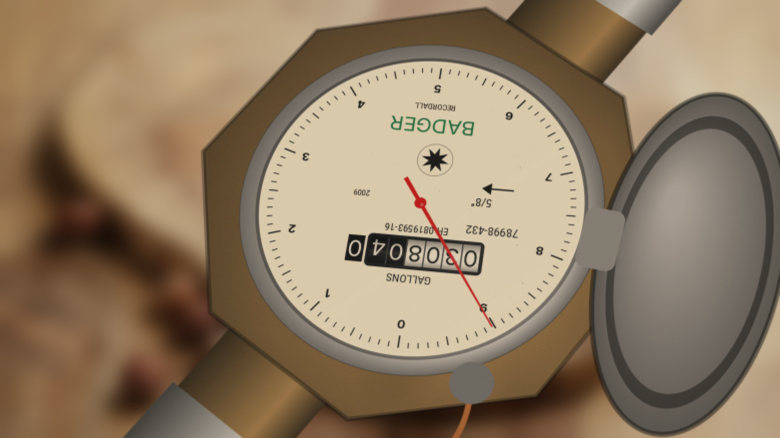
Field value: 308039.0 gal
